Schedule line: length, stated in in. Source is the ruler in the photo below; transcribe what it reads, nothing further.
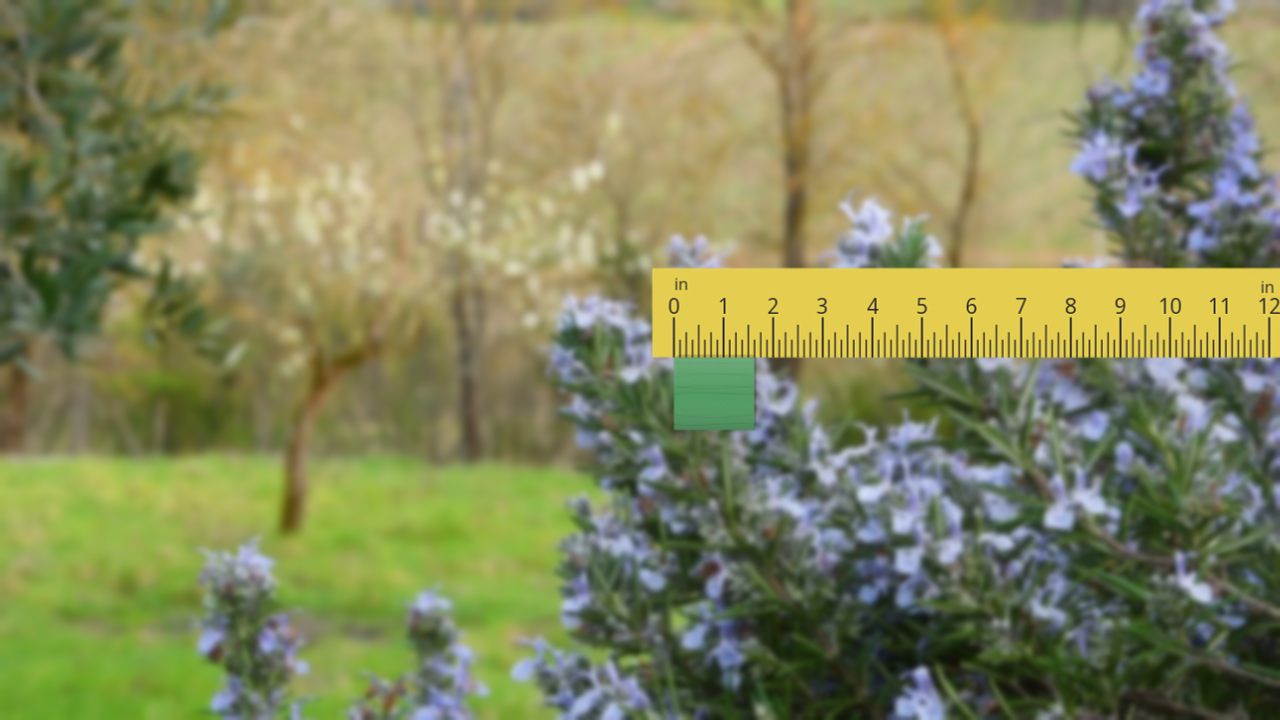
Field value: 1.625 in
